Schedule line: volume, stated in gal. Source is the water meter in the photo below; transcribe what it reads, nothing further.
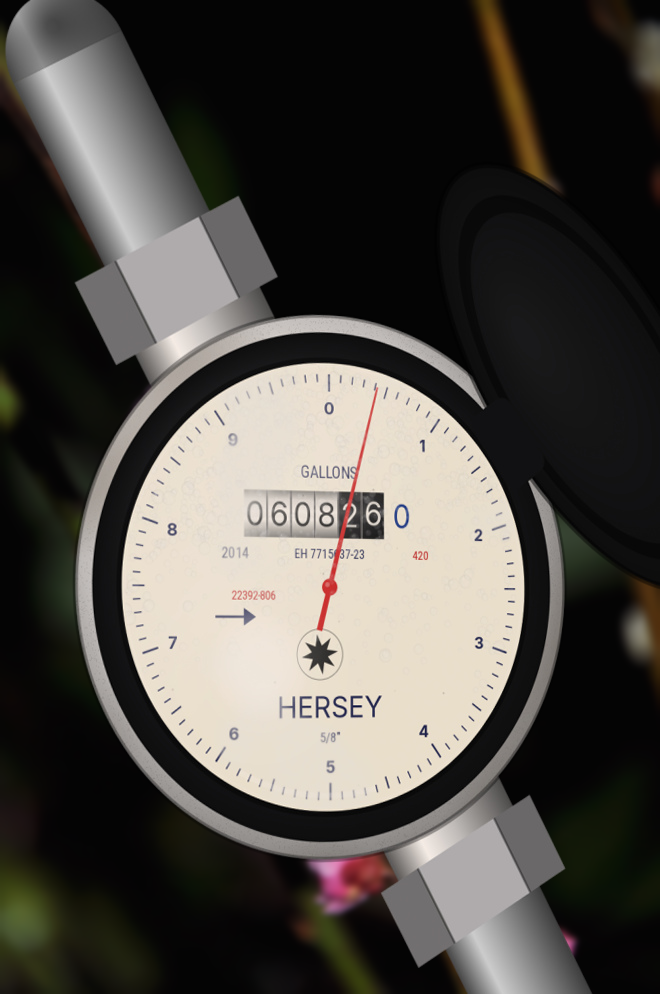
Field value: 608260.4 gal
